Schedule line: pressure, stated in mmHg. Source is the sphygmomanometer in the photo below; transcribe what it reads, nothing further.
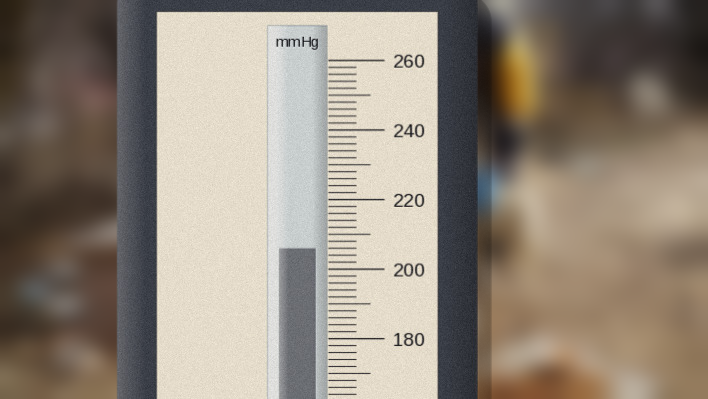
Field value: 206 mmHg
